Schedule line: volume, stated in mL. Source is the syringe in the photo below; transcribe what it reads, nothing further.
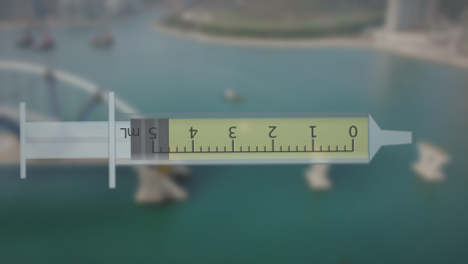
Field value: 4.6 mL
